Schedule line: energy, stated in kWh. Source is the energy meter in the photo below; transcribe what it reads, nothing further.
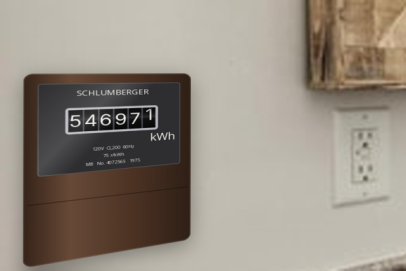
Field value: 546971 kWh
